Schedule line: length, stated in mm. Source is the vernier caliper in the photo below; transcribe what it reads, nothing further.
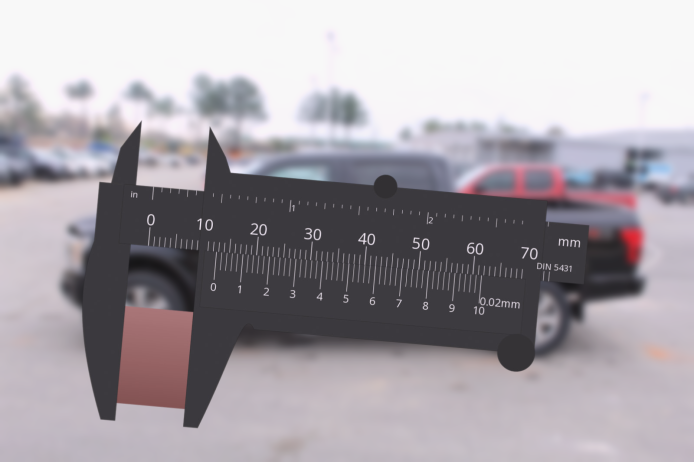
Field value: 12.6 mm
